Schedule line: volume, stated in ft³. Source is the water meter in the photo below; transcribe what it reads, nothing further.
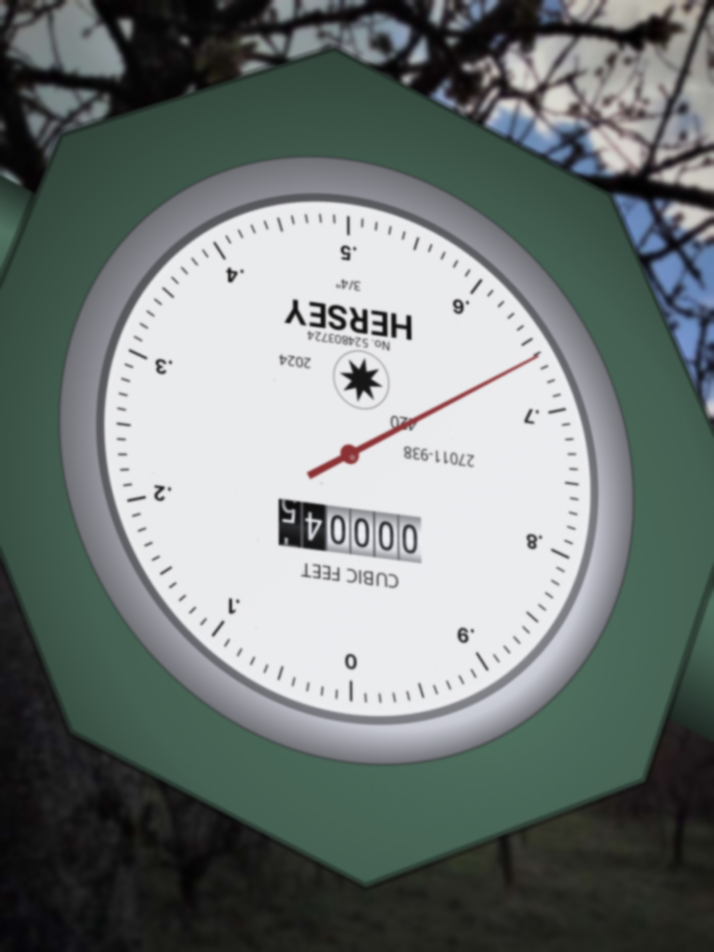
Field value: 44.66 ft³
